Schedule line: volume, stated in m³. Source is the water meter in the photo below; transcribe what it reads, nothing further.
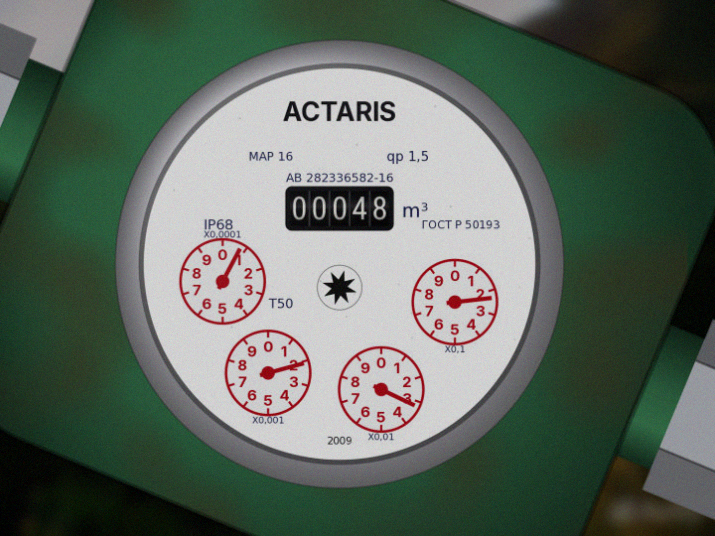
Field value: 48.2320 m³
